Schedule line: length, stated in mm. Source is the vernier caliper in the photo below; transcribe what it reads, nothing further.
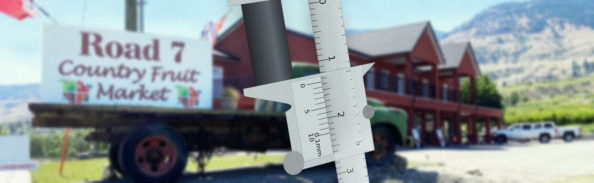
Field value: 13.6 mm
